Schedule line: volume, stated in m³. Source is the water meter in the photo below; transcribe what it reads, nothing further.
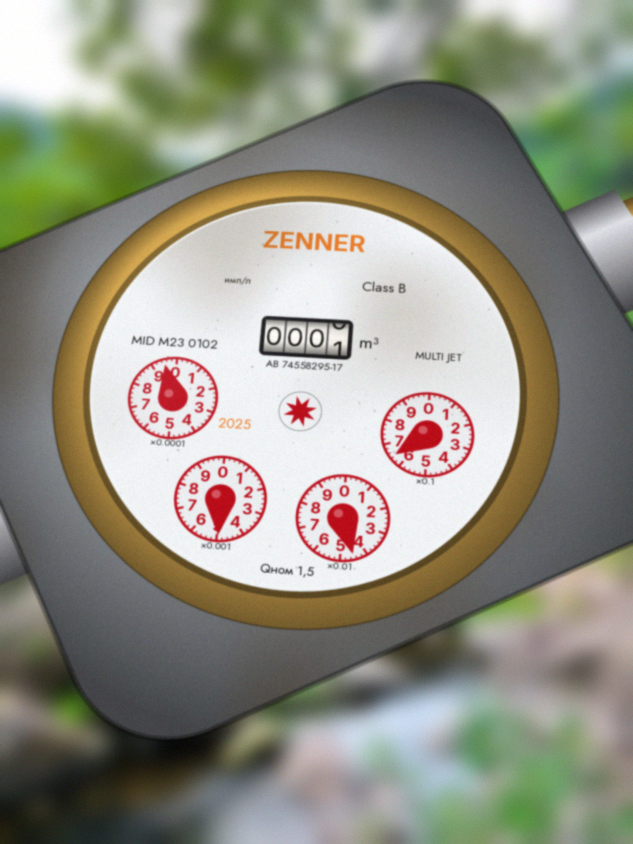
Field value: 0.6449 m³
